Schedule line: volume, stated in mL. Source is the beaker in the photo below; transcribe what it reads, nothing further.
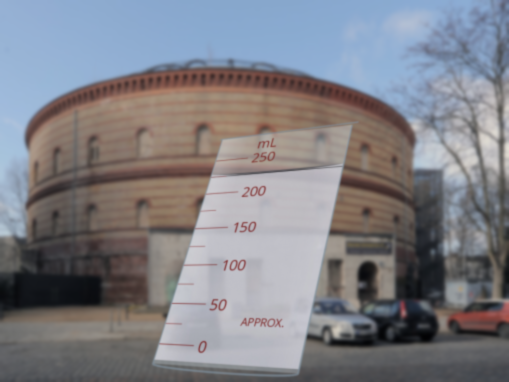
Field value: 225 mL
